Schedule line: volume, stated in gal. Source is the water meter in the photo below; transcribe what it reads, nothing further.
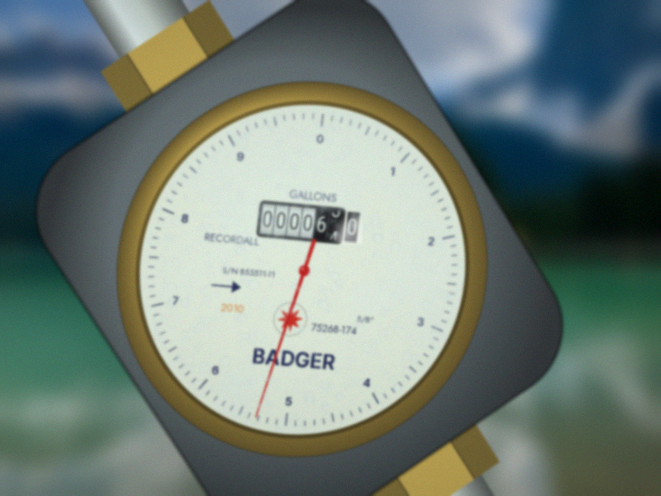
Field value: 635.3 gal
